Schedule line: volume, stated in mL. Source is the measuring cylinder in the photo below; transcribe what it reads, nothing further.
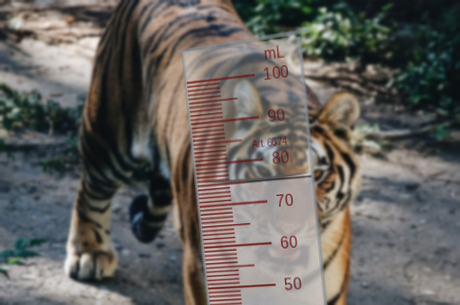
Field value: 75 mL
